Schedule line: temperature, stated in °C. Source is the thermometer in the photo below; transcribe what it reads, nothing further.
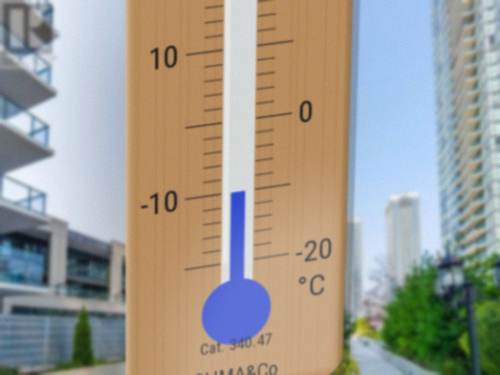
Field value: -10 °C
